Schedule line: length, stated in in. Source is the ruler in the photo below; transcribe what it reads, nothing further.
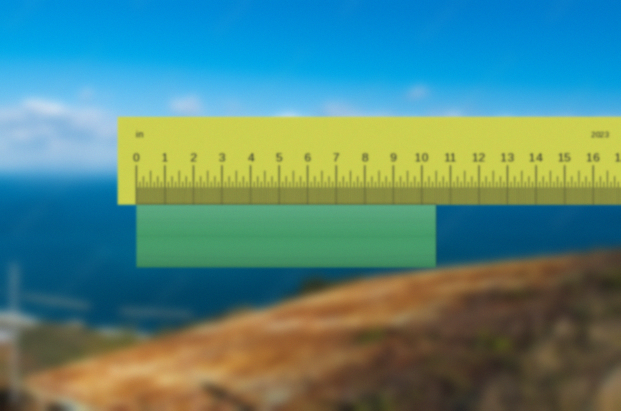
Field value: 10.5 in
